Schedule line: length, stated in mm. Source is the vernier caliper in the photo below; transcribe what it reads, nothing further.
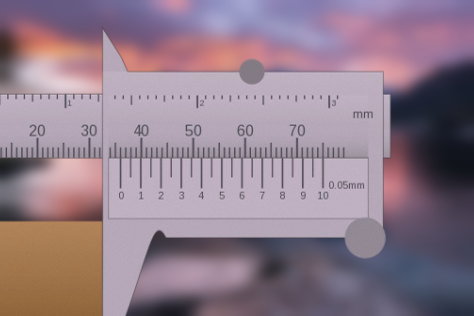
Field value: 36.0 mm
